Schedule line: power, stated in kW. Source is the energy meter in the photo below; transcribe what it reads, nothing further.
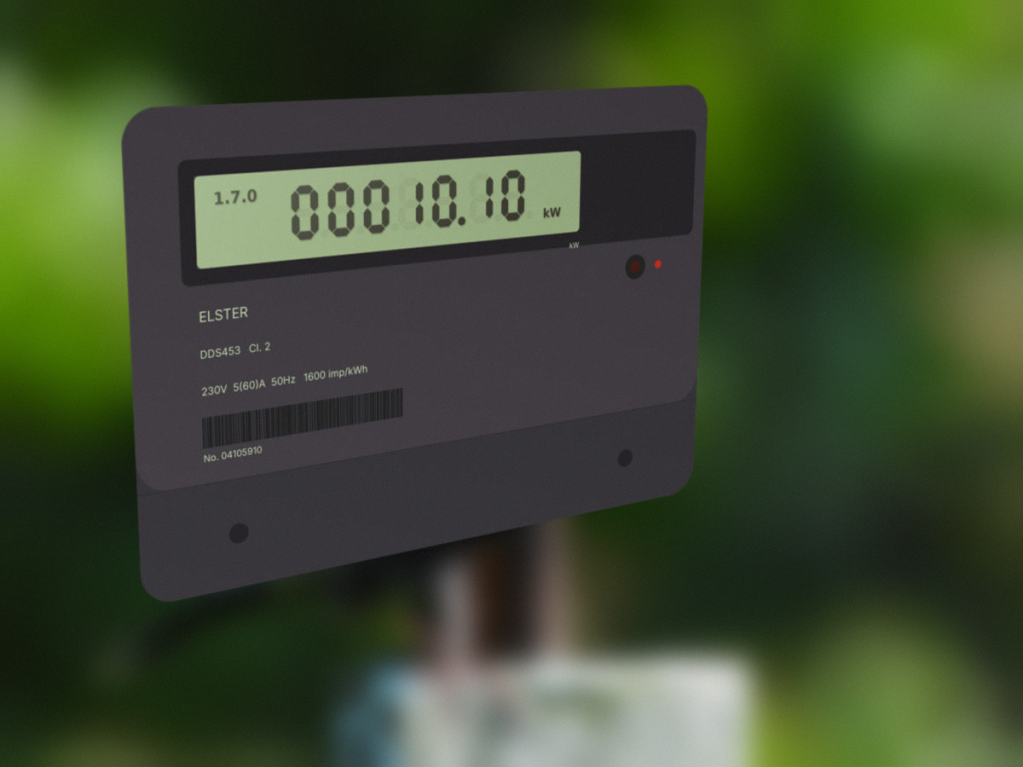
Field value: 10.10 kW
